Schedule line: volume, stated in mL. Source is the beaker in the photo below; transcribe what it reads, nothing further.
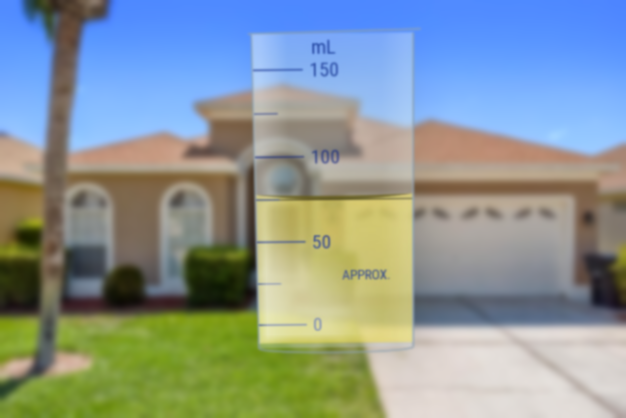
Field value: 75 mL
